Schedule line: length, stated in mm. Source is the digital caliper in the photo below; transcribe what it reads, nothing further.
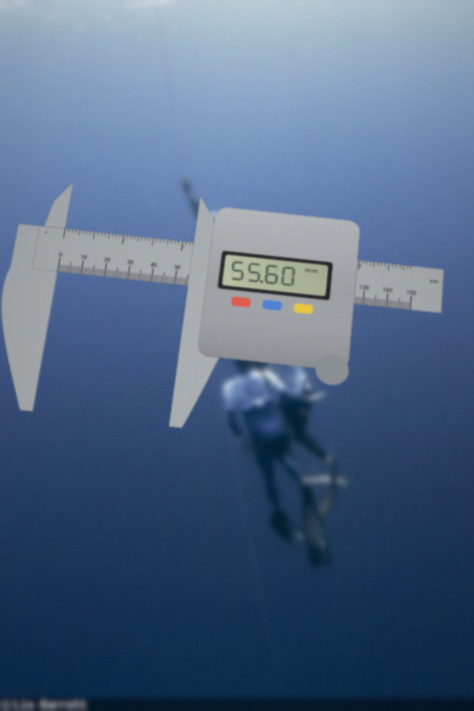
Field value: 55.60 mm
